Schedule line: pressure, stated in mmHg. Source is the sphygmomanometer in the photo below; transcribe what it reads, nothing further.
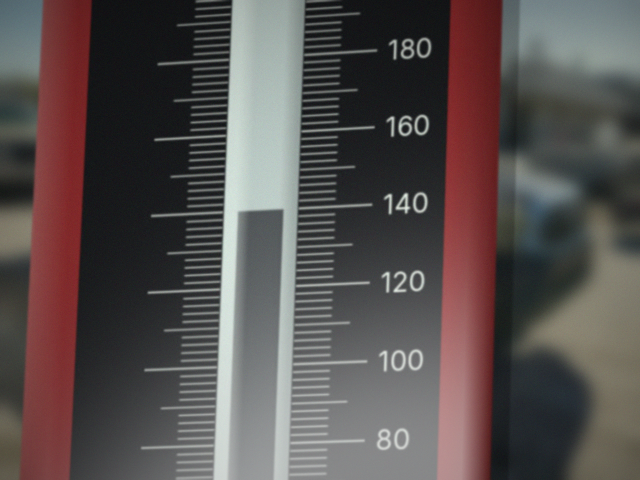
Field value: 140 mmHg
